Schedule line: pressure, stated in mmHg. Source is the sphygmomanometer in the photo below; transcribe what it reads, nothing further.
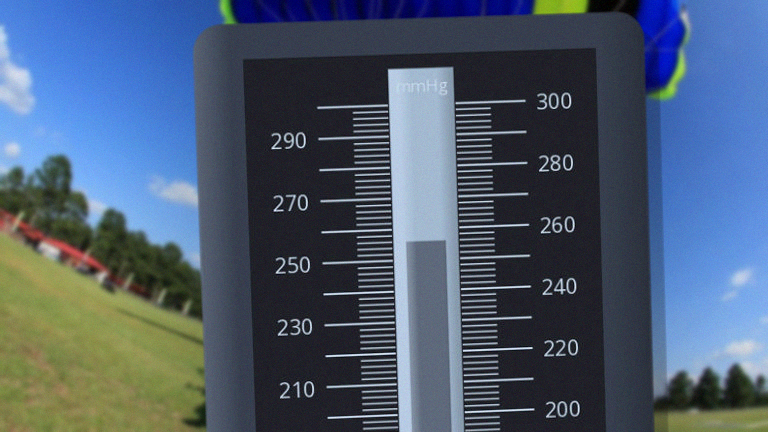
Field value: 256 mmHg
